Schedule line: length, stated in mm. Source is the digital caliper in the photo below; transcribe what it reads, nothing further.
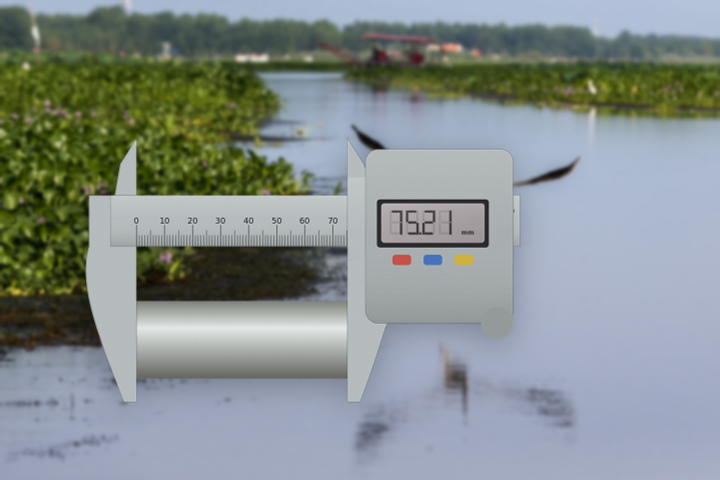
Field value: 75.21 mm
